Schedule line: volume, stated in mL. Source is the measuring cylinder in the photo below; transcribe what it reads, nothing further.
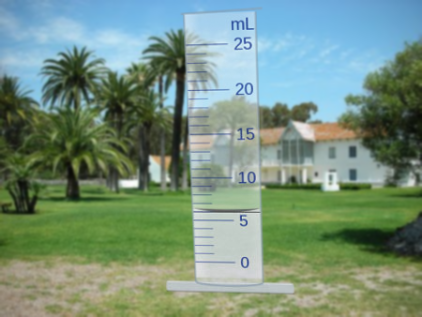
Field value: 6 mL
